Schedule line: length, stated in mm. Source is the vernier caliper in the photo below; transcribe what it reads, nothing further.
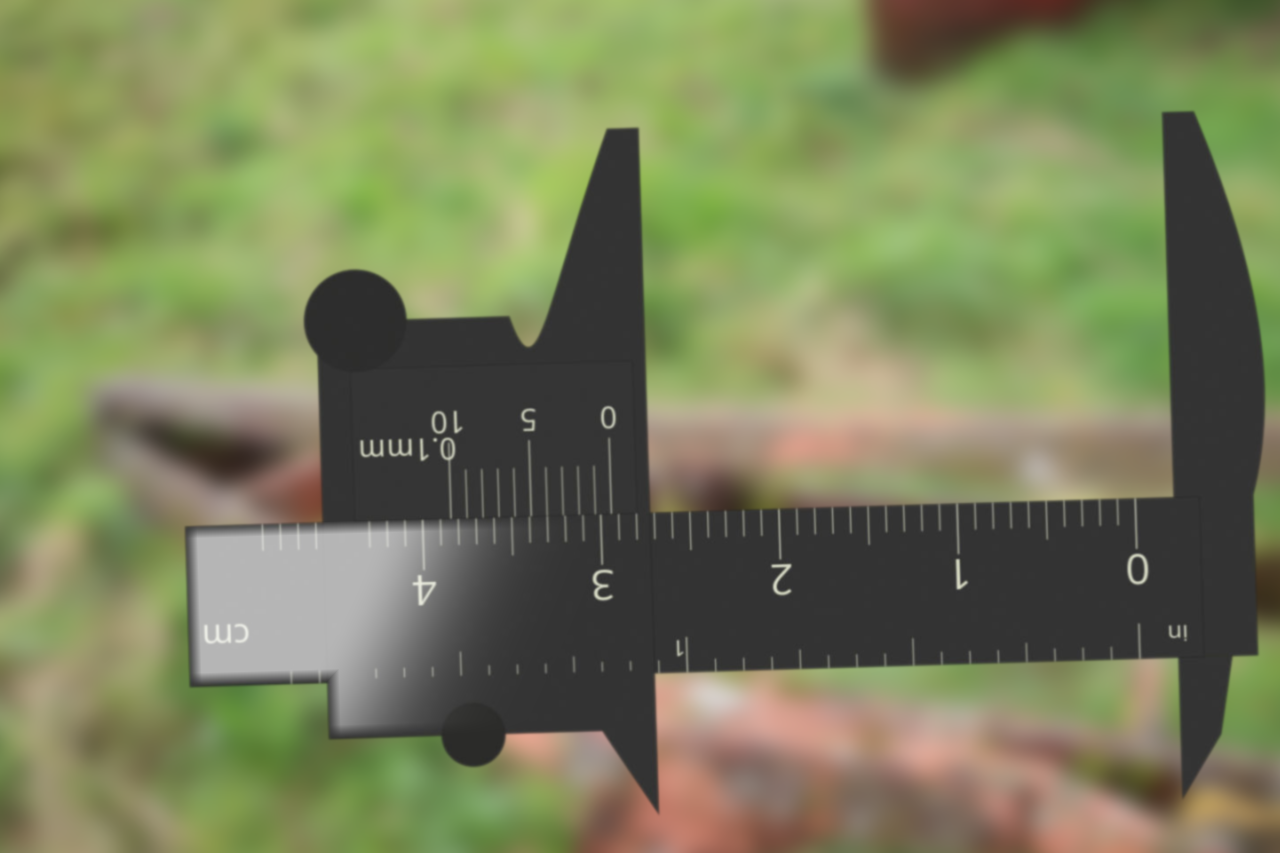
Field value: 29.4 mm
